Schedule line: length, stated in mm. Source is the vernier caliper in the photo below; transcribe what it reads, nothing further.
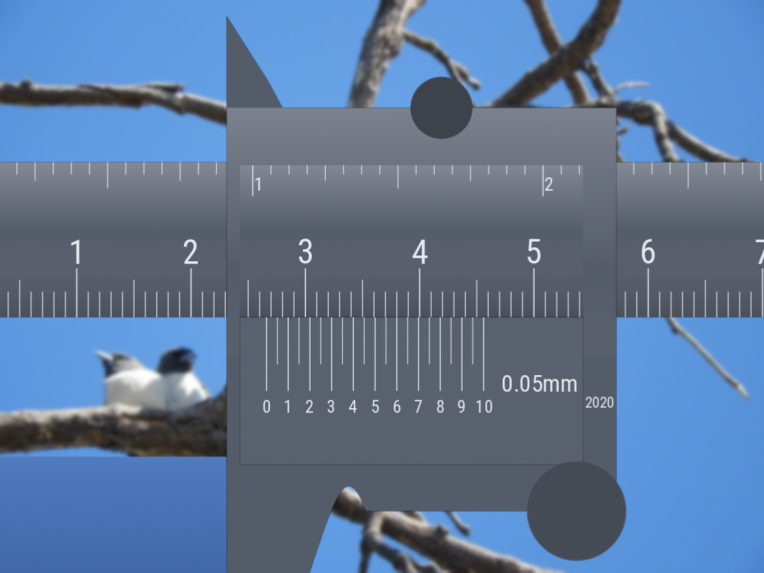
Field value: 26.6 mm
